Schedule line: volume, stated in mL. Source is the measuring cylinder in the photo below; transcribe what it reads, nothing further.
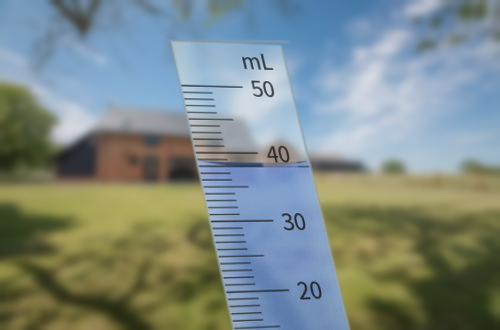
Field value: 38 mL
